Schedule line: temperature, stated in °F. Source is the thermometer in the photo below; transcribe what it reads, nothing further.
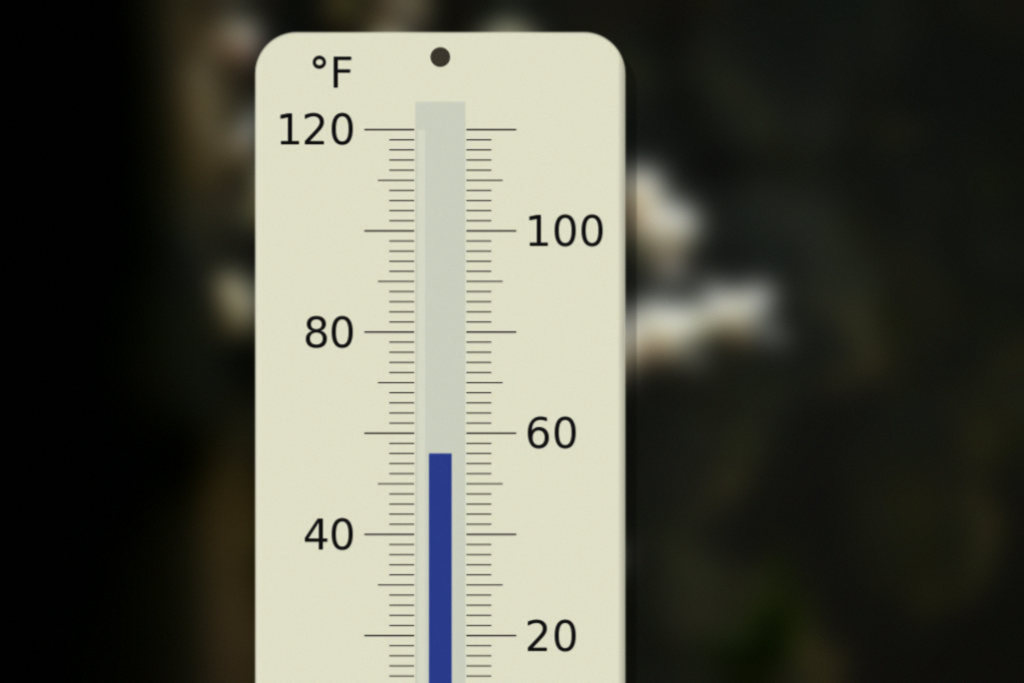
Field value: 56 °F
